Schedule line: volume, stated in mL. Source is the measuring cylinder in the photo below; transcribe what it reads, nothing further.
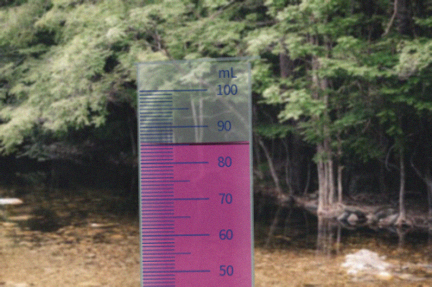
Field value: 85 mL
